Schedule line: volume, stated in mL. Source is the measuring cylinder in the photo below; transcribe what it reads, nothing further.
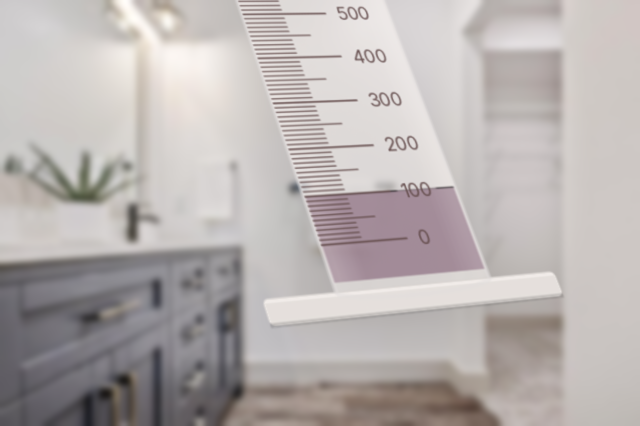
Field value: 100 mL
